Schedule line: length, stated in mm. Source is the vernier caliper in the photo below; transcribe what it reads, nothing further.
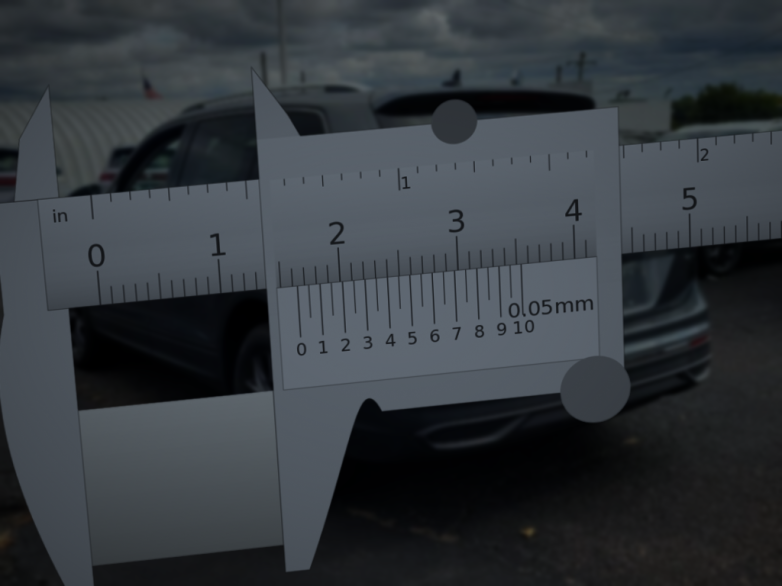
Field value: 16.4 mm
